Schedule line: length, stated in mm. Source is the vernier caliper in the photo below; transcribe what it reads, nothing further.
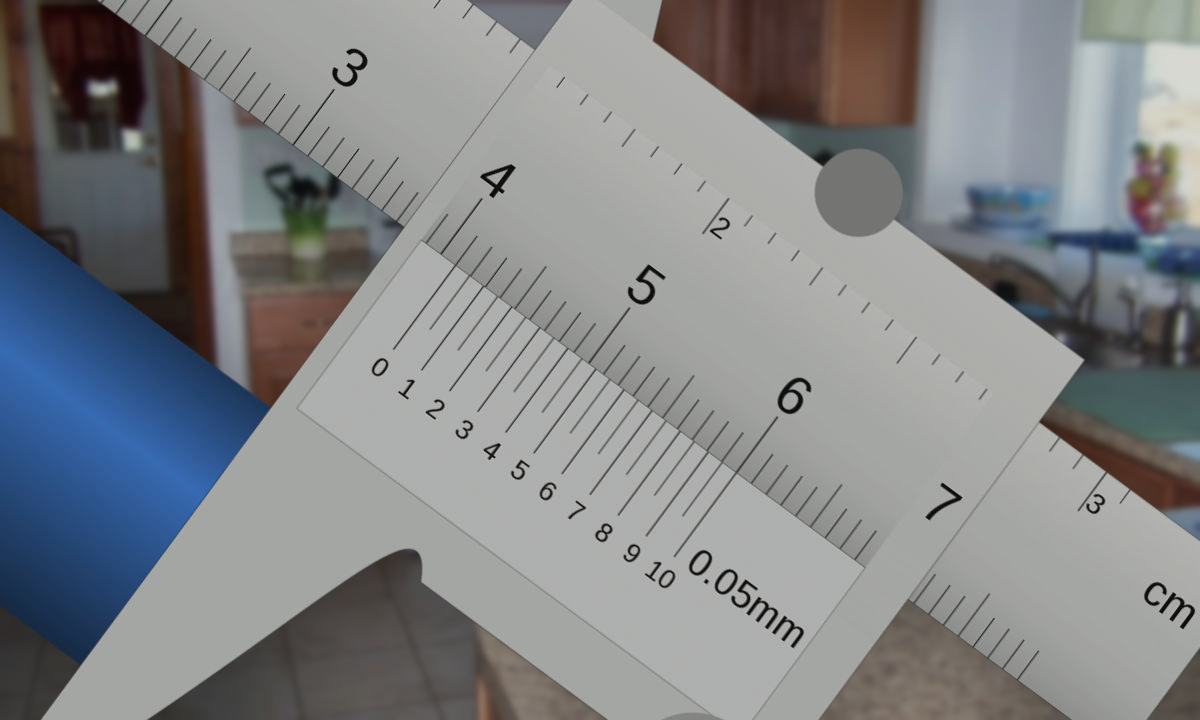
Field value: 41.0 mm
